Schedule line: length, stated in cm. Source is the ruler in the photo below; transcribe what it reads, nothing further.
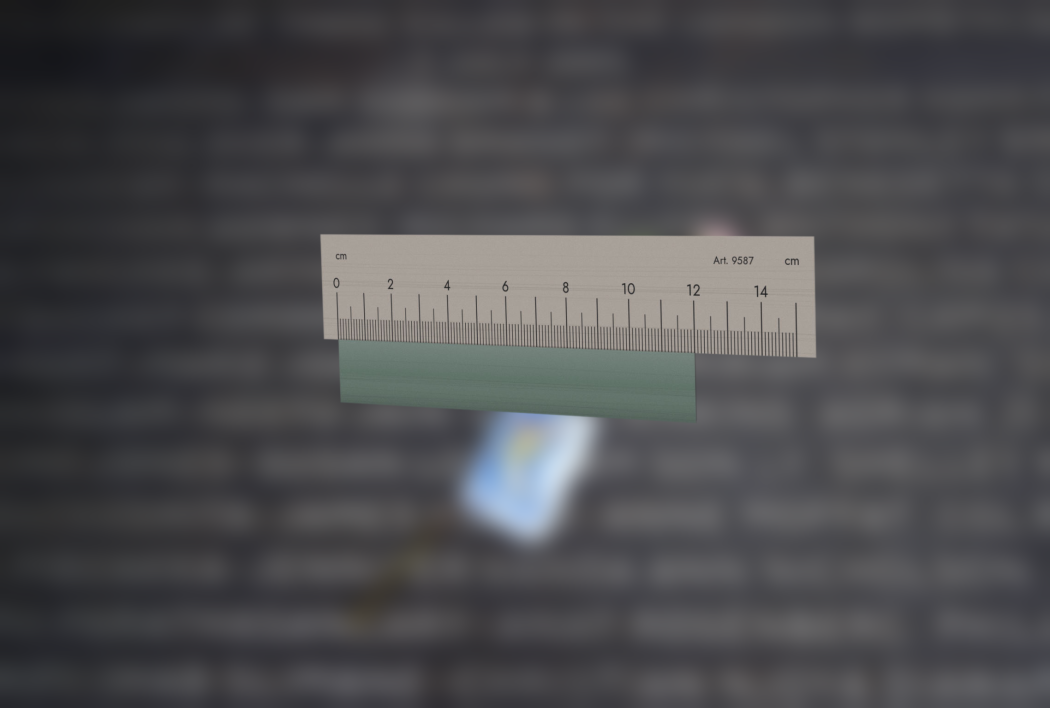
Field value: 12 cm
